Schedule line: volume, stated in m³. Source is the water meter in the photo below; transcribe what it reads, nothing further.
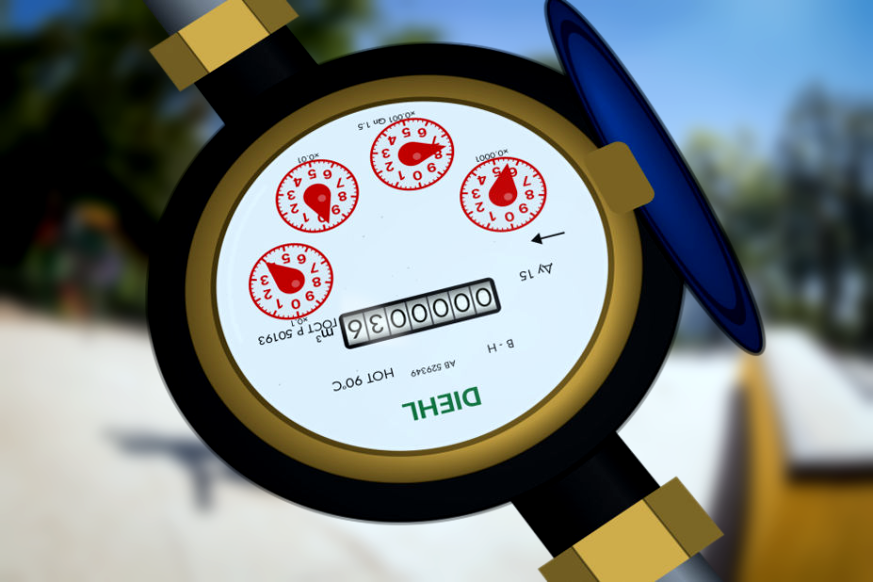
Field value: 36.3975 m³
